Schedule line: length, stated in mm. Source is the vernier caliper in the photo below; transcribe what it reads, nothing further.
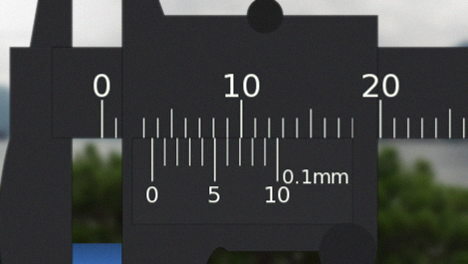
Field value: 3.6 mm
